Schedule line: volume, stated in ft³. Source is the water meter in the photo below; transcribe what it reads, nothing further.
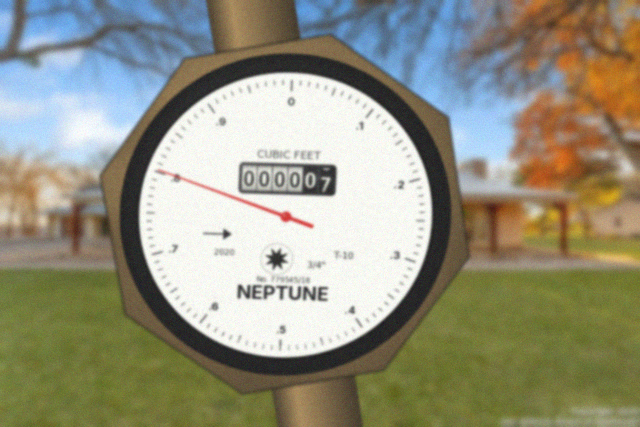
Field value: 6.80 ft³
